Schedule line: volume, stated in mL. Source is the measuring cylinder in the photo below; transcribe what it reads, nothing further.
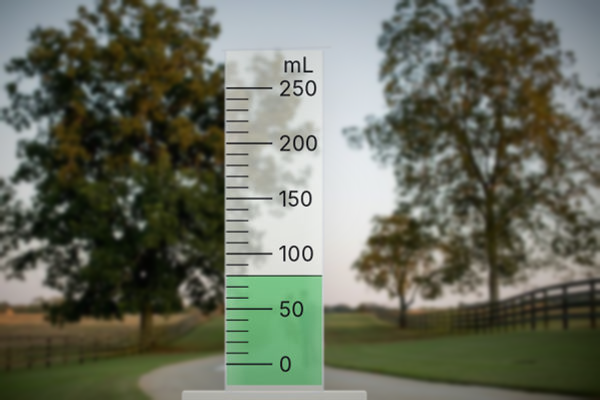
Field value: 80 mL
